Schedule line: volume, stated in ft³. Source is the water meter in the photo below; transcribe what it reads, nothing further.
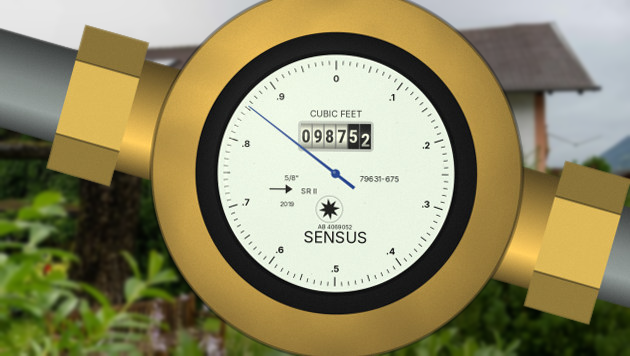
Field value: 98751.85 ft³
